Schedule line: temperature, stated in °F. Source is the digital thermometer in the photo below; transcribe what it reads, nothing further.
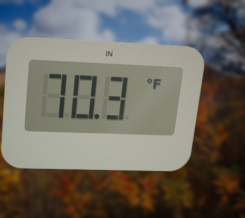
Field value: 70.3 °F
